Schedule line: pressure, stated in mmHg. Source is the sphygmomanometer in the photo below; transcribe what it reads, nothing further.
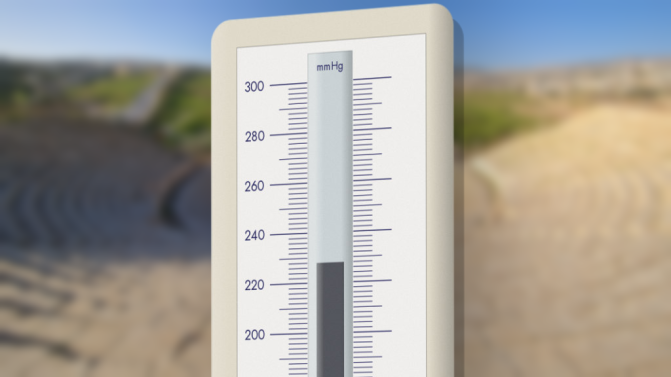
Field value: 228 mmHg
